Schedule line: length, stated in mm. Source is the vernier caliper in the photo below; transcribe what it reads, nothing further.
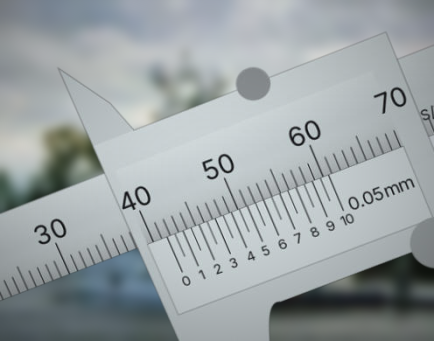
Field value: 41.6 mm
